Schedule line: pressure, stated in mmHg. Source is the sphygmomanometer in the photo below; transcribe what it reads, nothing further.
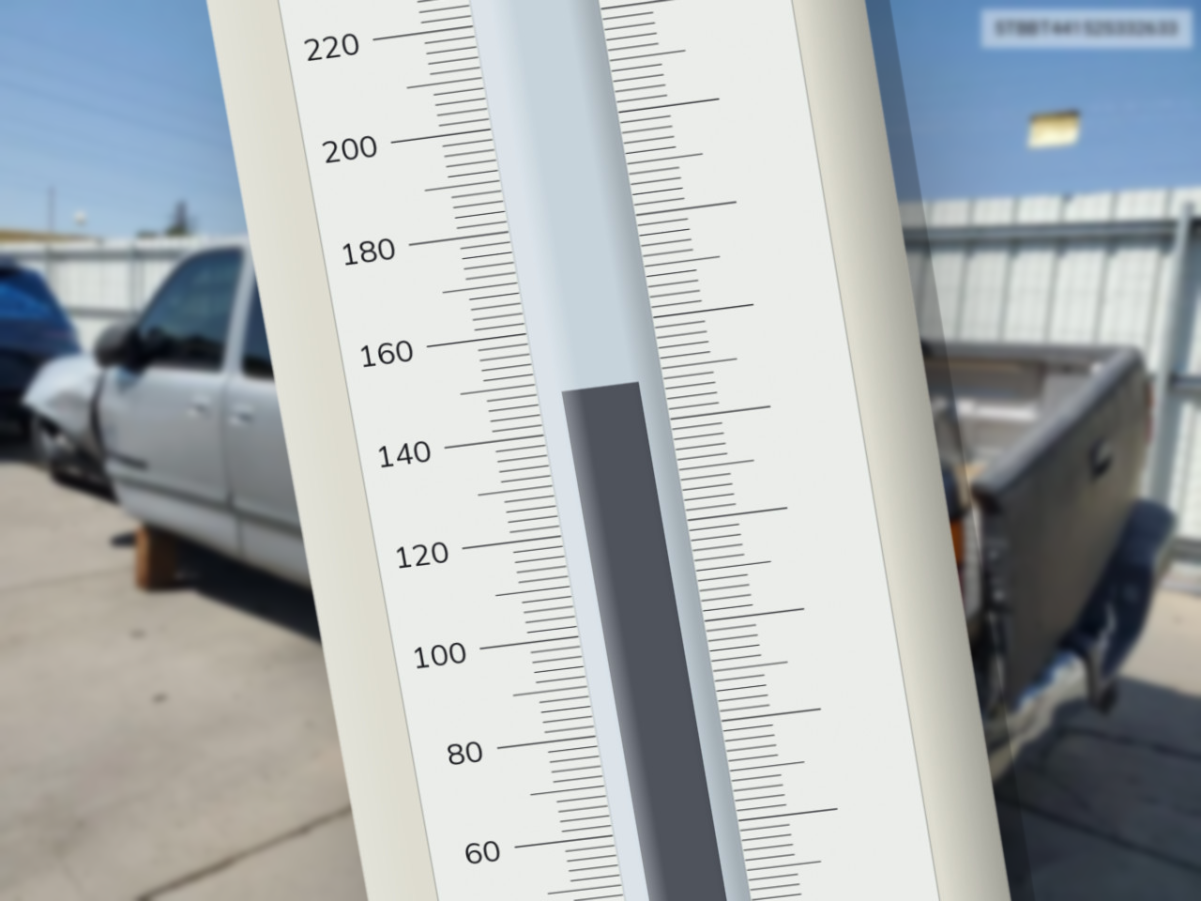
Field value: 148 mmHg
